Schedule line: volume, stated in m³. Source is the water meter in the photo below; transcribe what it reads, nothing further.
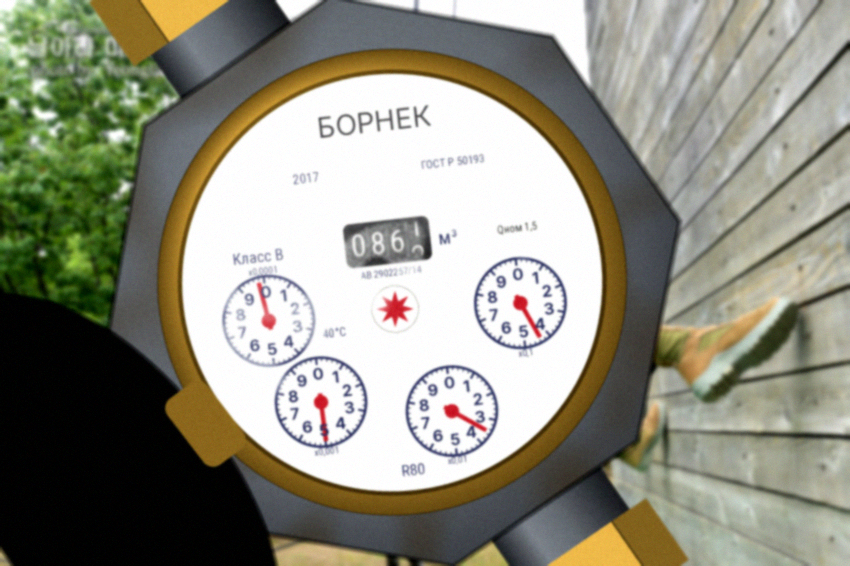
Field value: 861.4349 m³
